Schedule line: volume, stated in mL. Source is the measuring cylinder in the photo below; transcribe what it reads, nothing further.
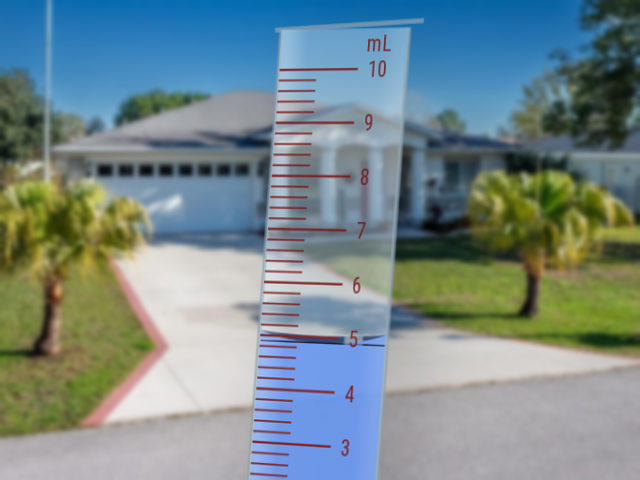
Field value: 4.9 mL
